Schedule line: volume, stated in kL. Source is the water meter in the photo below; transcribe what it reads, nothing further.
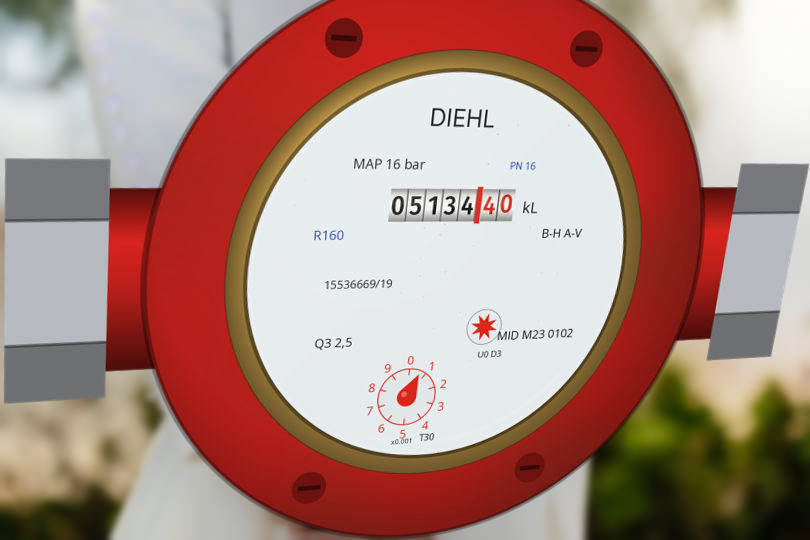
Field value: 5134.400 kL
